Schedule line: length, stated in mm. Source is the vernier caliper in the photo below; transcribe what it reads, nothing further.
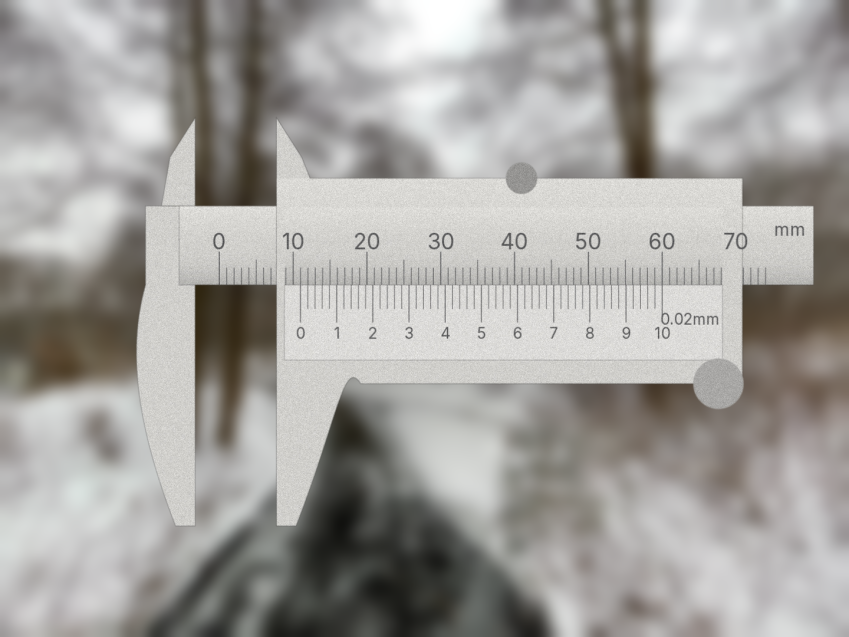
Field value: 11.0 mm
